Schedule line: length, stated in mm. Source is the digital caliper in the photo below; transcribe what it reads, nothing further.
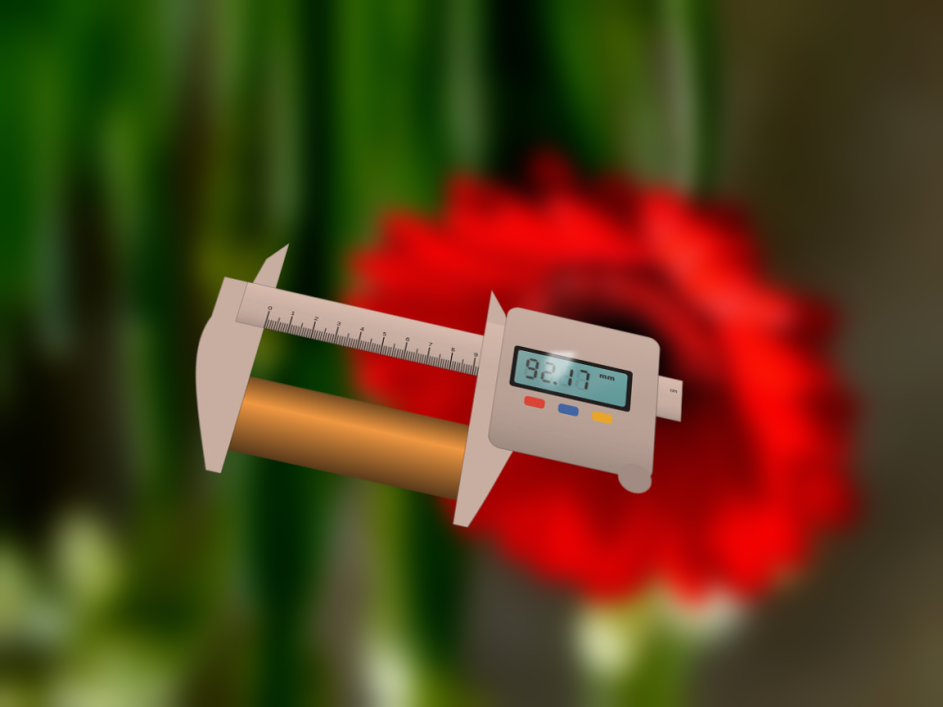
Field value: 92.17 mm
